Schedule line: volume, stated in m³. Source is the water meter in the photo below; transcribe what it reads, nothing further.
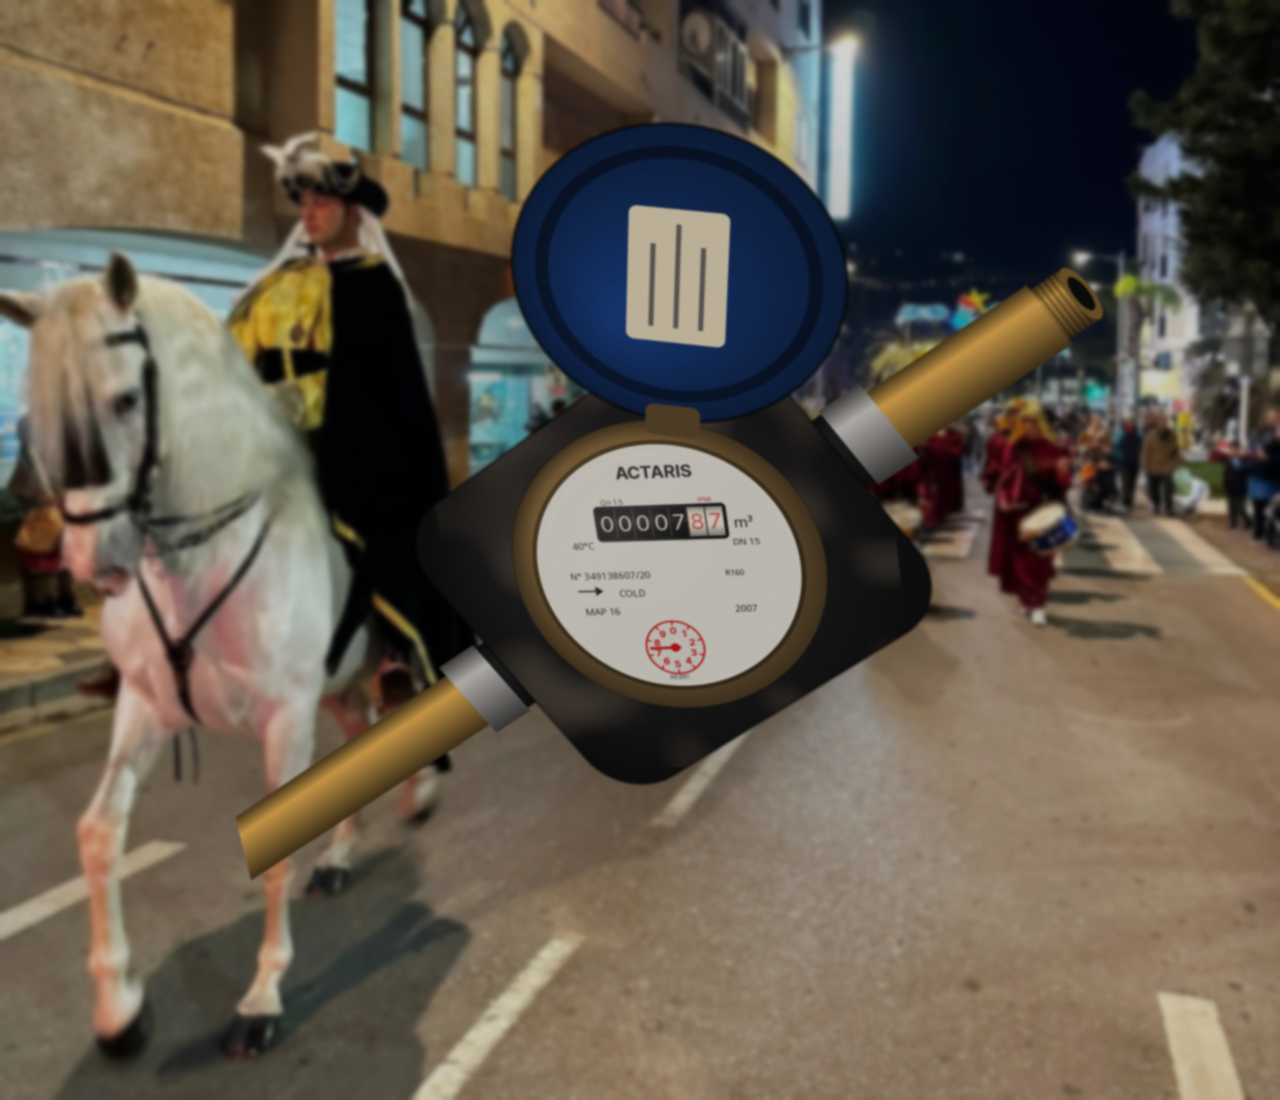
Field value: 7.877 m³
